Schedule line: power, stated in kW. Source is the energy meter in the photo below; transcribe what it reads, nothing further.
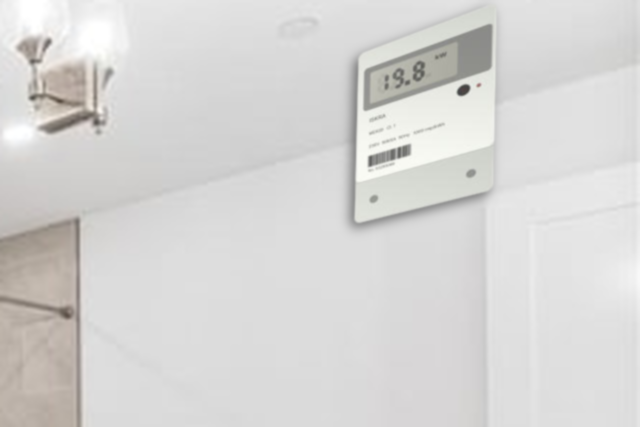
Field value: 19.8 kW
